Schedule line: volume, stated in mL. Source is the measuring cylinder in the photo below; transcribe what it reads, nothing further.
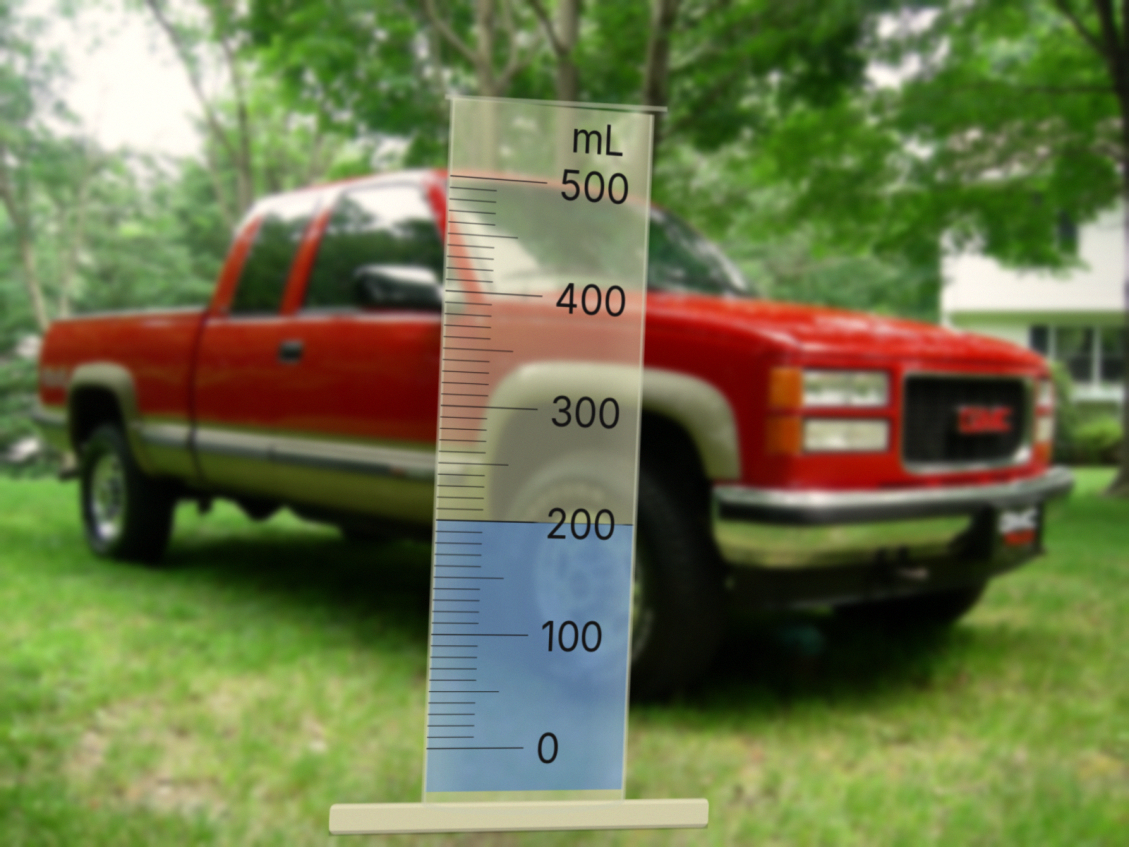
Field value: 200 mL
